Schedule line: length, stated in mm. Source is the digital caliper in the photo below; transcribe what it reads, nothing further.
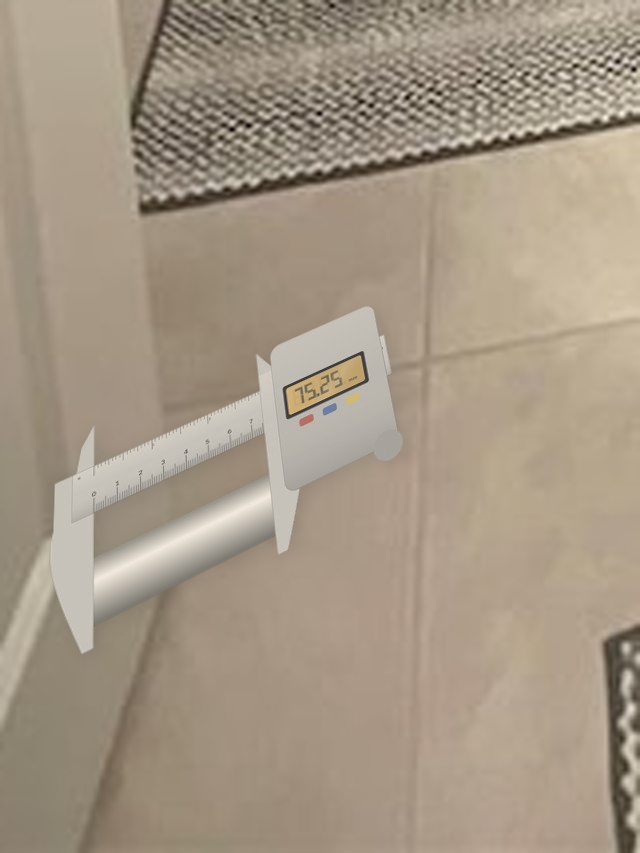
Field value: 75.25 mm
